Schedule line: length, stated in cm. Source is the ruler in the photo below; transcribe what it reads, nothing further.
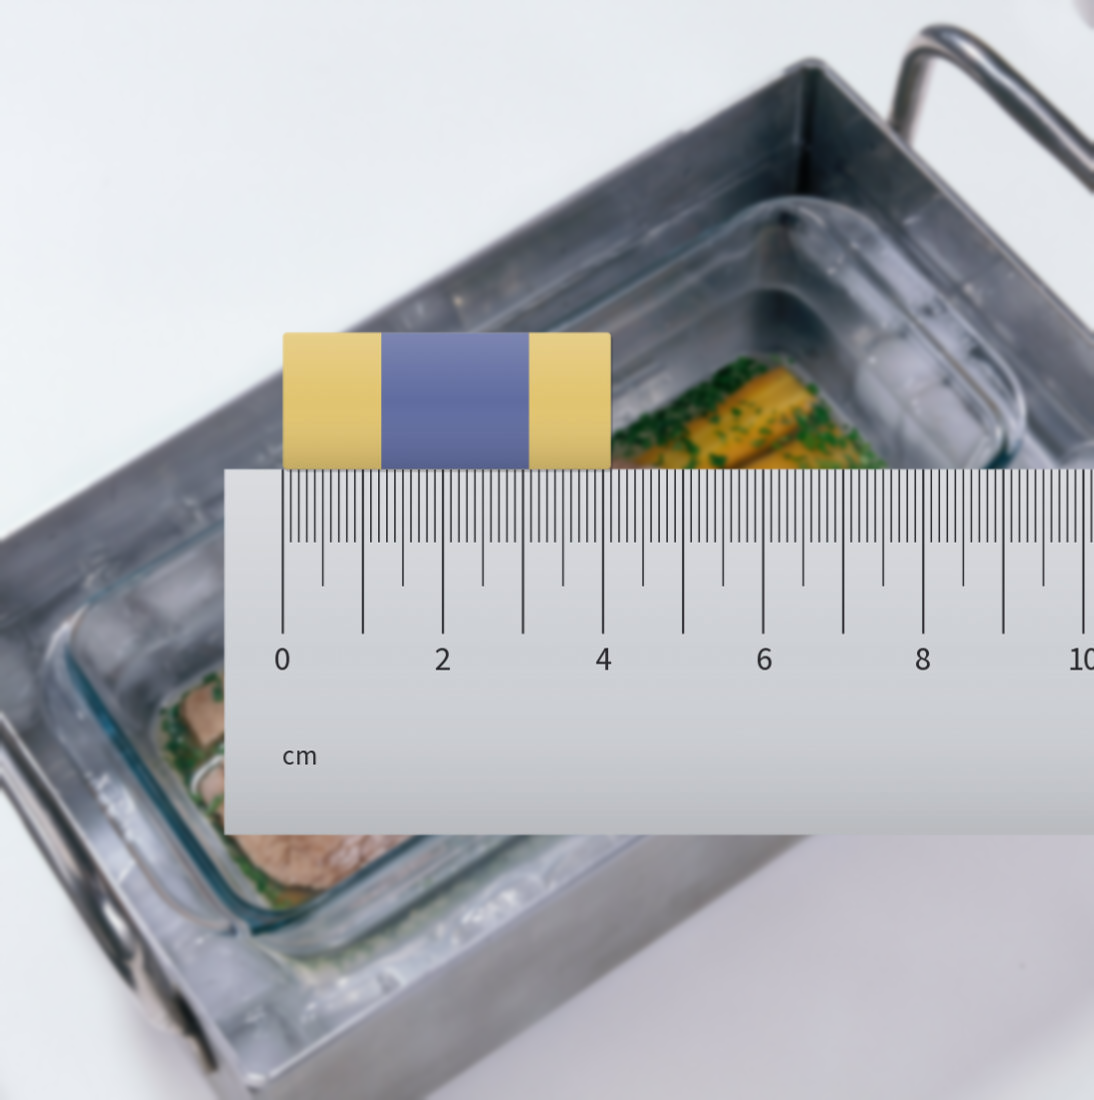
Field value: 4.1 cm
